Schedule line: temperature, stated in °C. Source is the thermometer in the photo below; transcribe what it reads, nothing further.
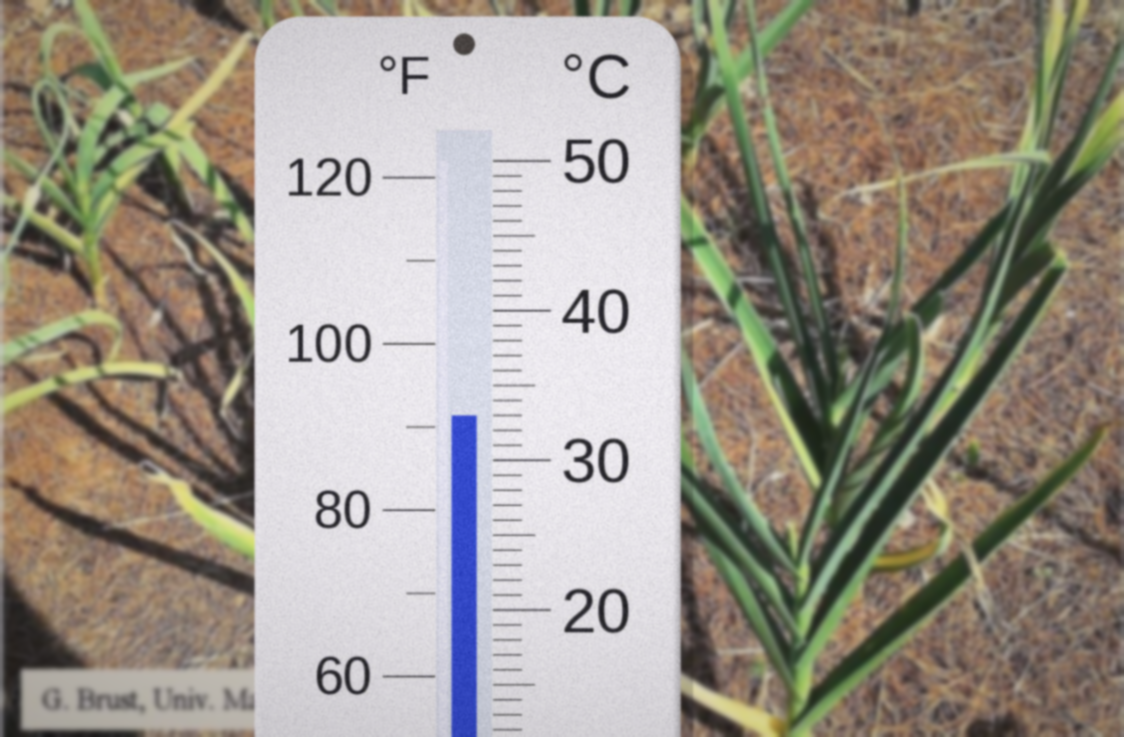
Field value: 33 °C
